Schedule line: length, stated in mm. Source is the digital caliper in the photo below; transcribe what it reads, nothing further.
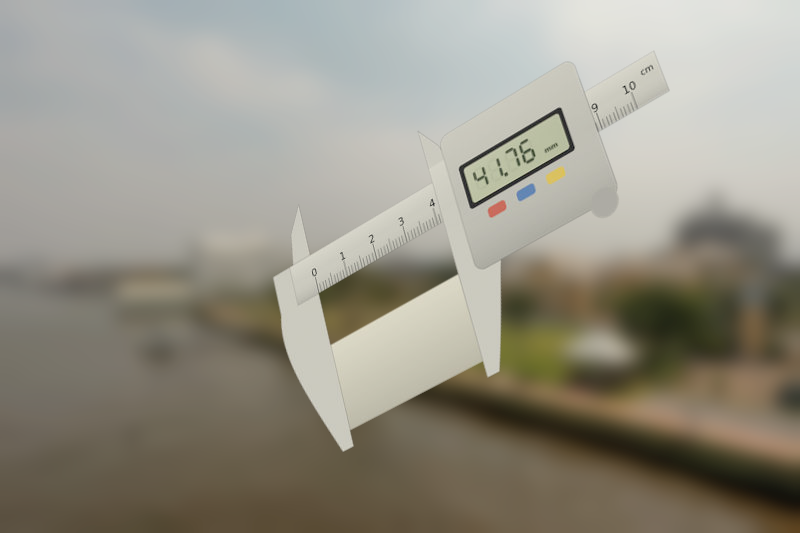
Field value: 41.76 mm
